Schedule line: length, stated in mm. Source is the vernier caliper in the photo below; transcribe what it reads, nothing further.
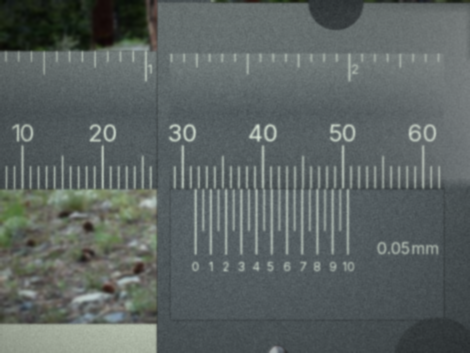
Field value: 31.6 mm
